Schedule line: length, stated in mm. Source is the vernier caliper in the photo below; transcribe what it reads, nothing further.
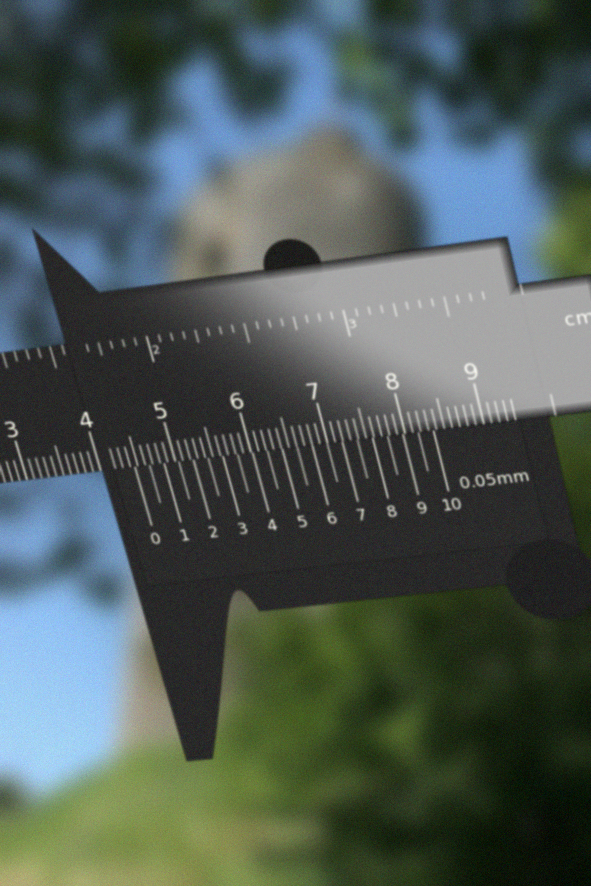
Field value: 44.6 mm
